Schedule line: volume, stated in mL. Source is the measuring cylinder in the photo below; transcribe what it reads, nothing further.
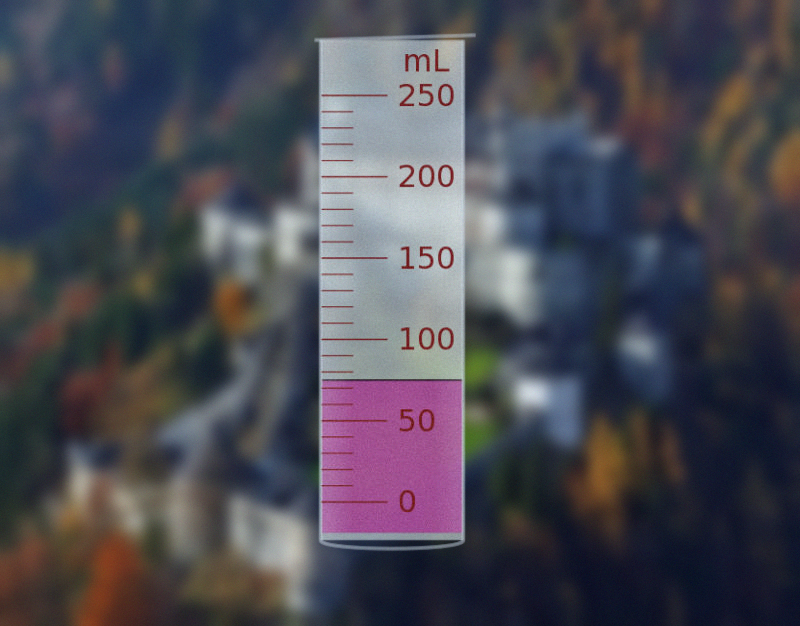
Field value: 75 mL
